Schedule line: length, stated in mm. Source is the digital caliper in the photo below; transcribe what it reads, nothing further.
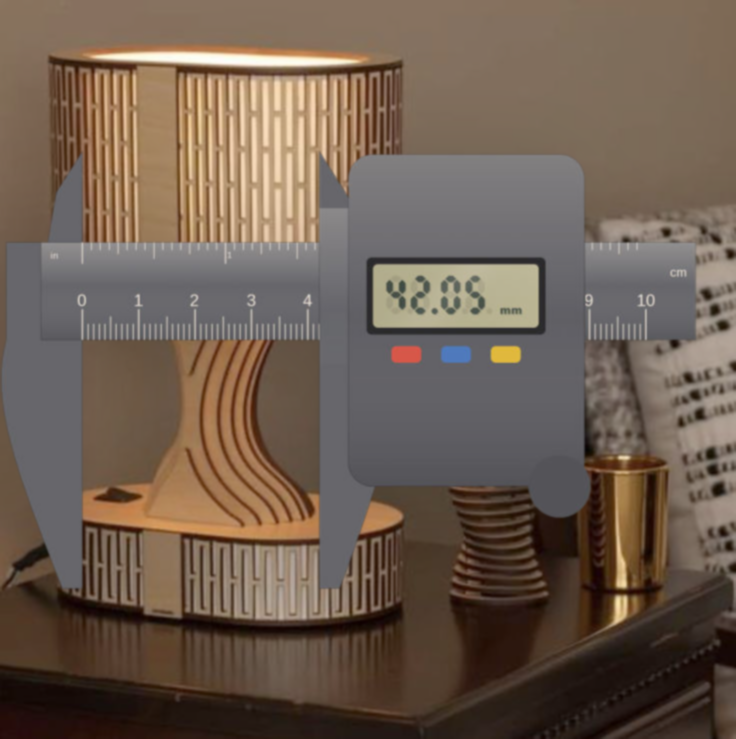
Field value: 42.05 mm
